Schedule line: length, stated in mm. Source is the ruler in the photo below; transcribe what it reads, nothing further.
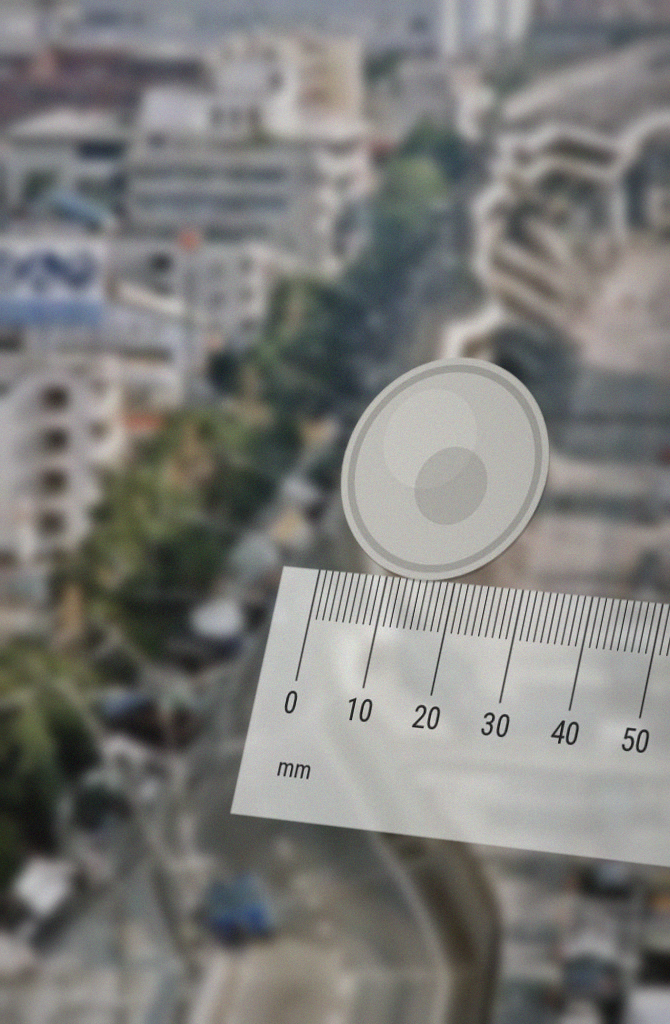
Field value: 30 mm
